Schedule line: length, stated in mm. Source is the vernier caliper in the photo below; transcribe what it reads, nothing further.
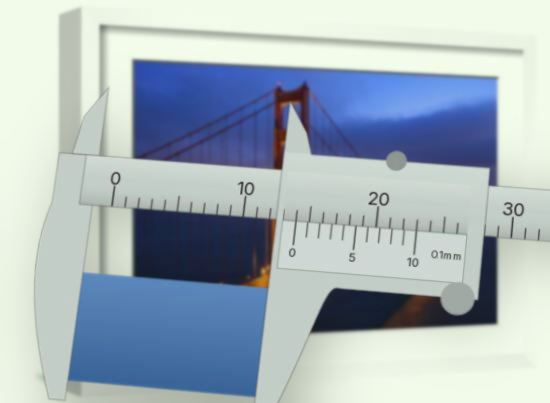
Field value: 14.0 mm
